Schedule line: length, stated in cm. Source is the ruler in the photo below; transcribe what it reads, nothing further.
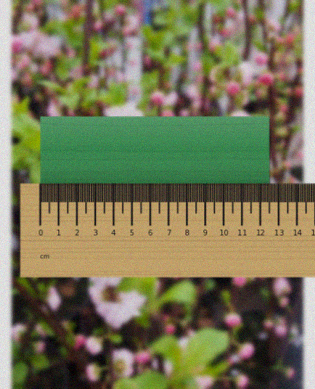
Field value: 12.5 cm
